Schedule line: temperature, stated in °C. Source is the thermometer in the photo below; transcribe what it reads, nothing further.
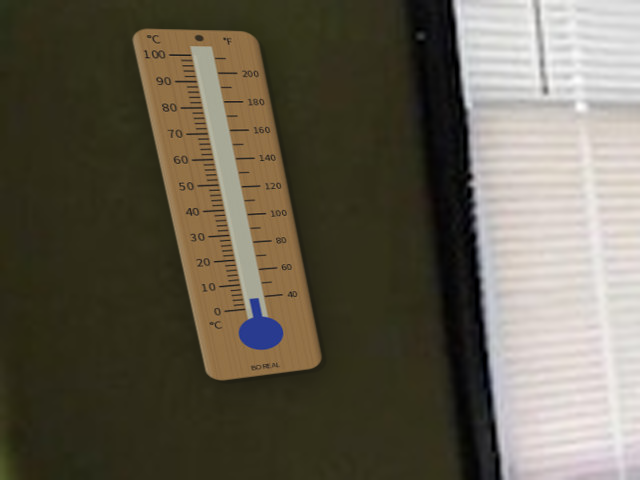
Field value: 4 °C
